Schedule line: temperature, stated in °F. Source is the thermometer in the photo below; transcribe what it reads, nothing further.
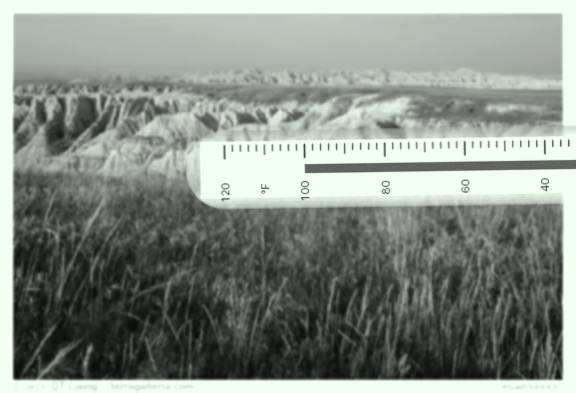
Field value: 100 °F
